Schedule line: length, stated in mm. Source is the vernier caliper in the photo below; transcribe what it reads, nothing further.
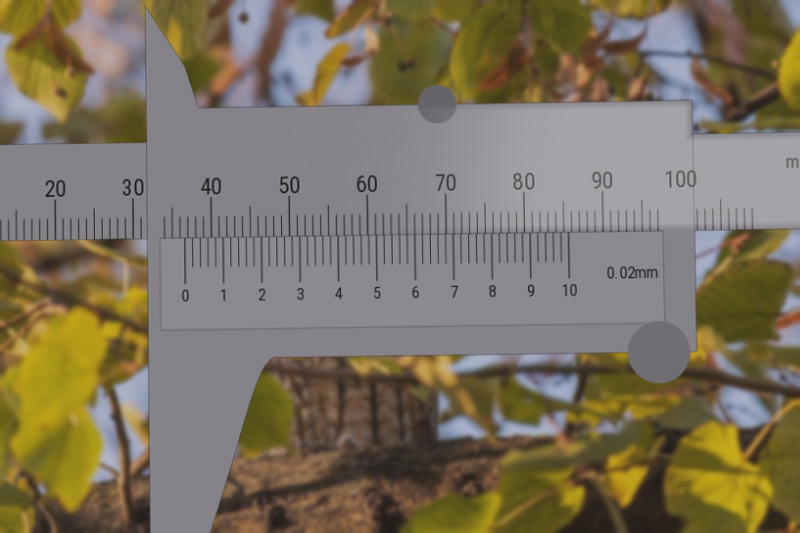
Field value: 36.6 mm
